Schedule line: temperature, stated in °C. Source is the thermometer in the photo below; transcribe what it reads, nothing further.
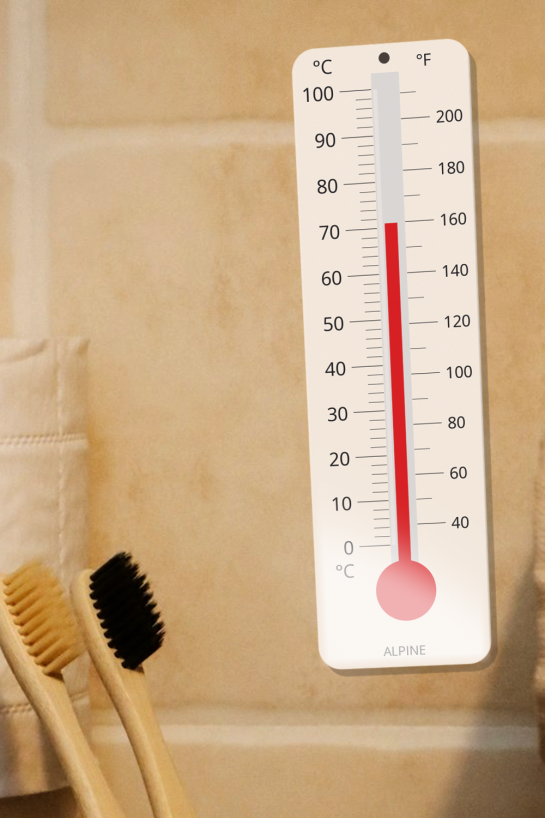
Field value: 71 °C
